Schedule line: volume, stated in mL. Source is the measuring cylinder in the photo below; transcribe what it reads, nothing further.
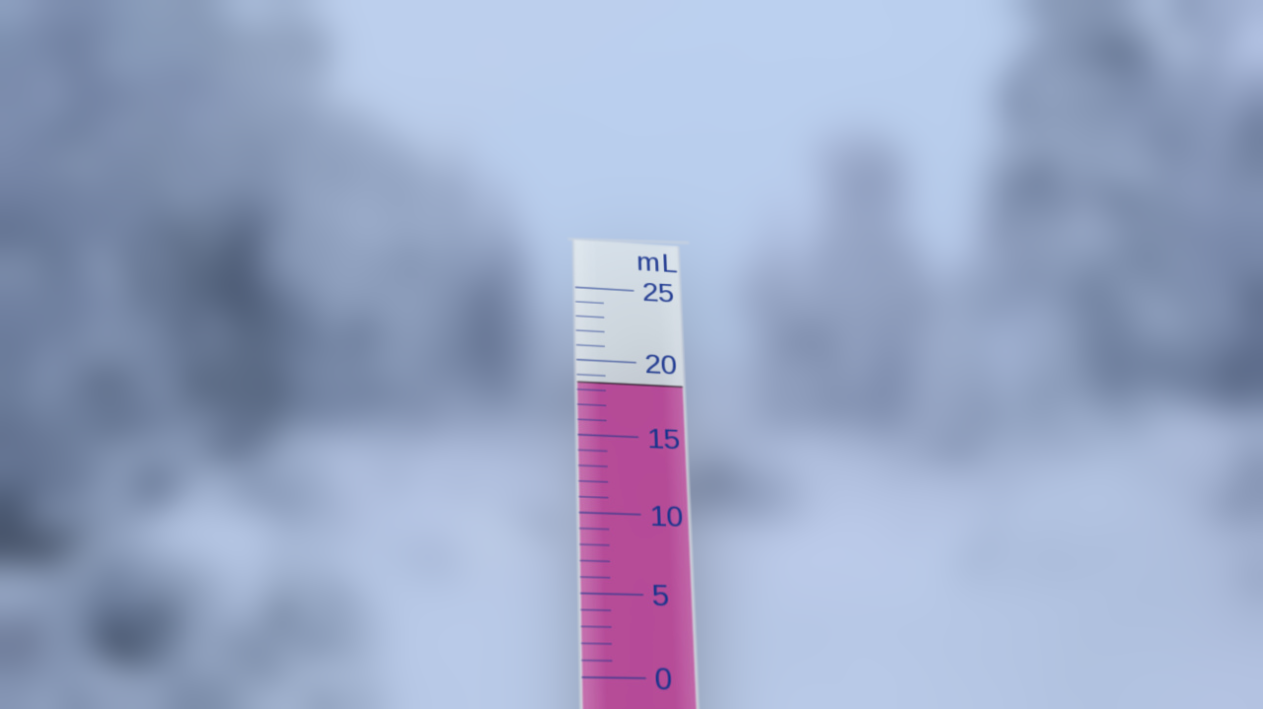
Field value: 18.5 mL
